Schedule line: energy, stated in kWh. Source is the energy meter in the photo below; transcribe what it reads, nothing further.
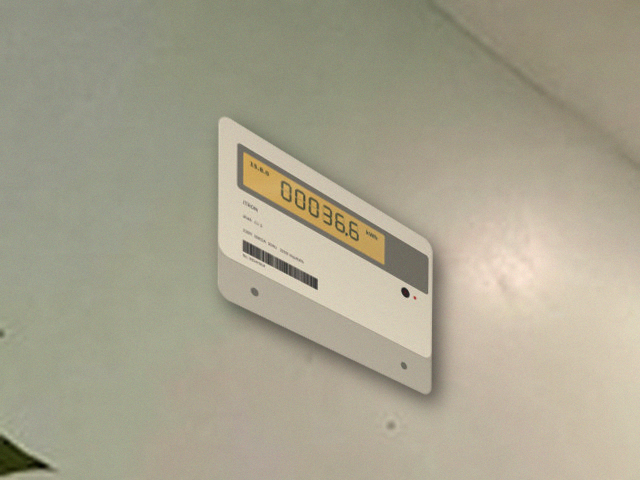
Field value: 36.6 kWh
